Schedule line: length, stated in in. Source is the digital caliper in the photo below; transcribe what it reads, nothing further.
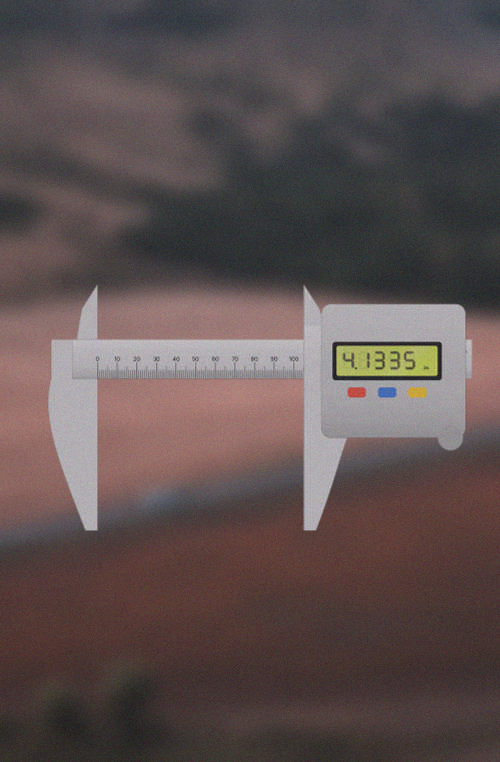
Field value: 4.1335 in
